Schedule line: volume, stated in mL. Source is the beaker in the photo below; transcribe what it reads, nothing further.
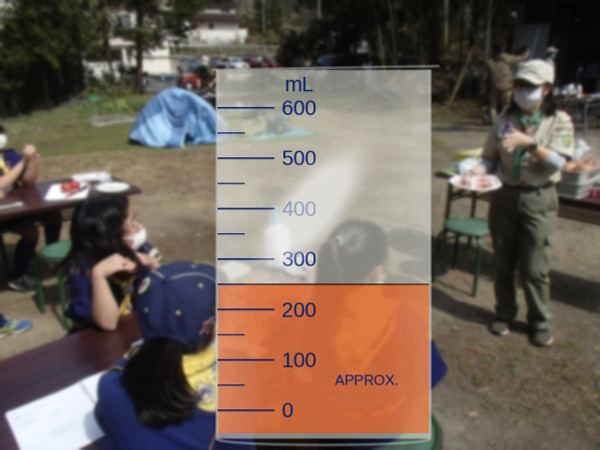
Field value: 250 mL
